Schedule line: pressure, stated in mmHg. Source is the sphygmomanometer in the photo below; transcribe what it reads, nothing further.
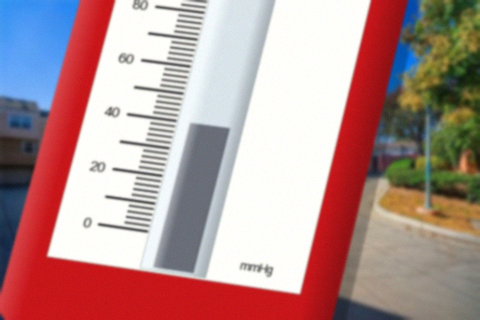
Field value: 40 mmHg
